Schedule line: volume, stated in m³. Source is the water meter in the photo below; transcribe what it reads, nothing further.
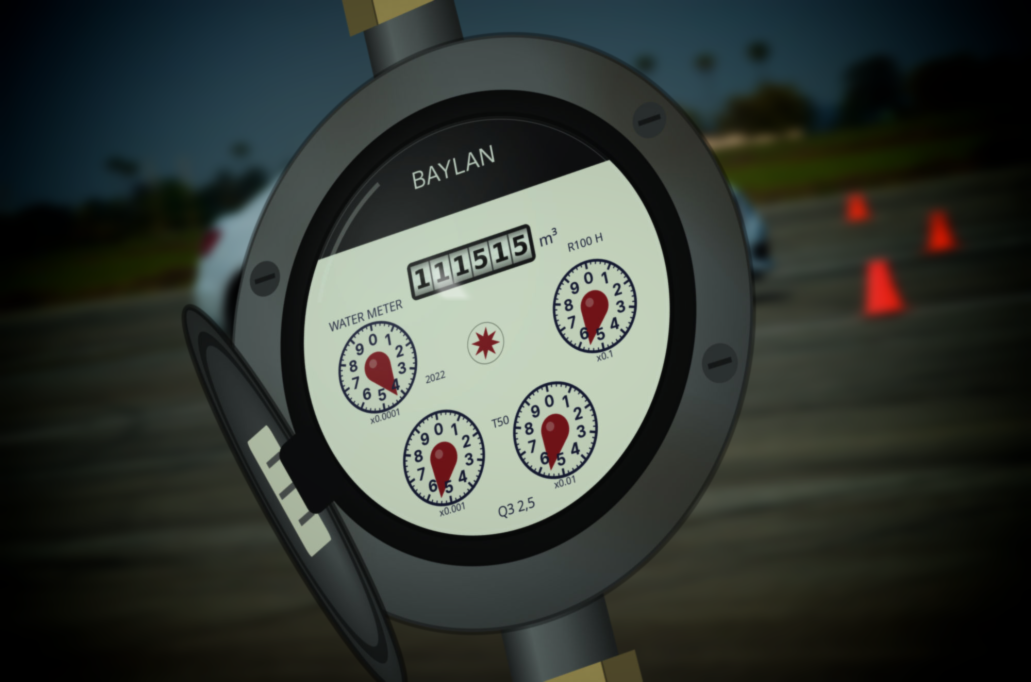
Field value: 111515.5554 m³
